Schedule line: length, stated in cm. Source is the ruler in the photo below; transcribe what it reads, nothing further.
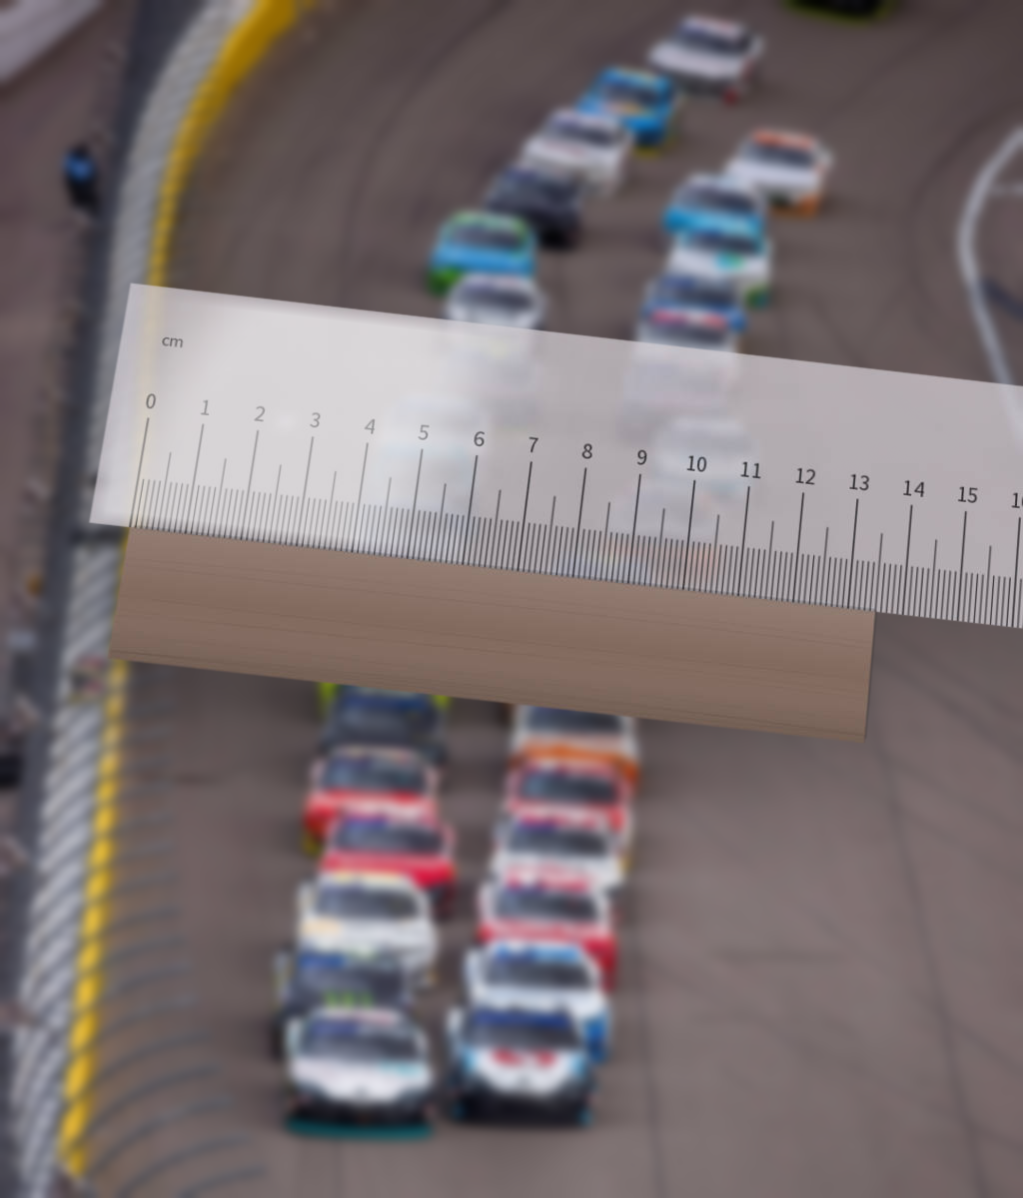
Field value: 13.5 cm
